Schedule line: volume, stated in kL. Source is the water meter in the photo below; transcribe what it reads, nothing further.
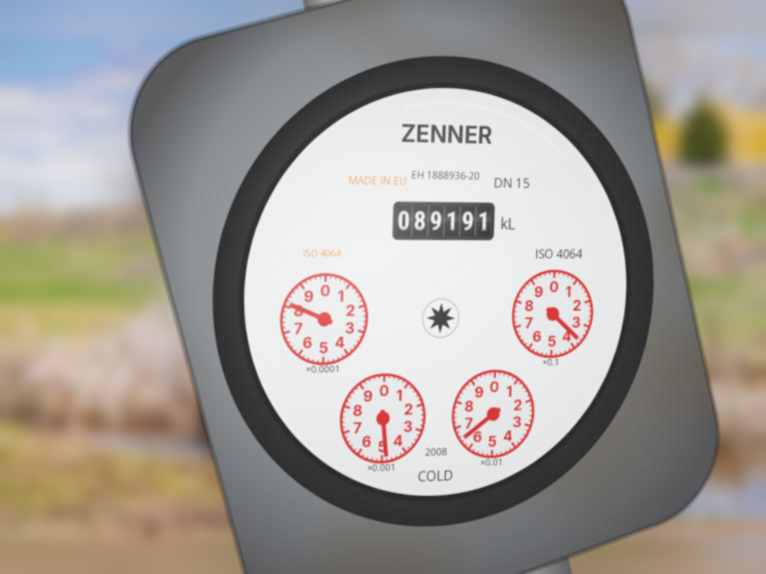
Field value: 89191.3648 kL
